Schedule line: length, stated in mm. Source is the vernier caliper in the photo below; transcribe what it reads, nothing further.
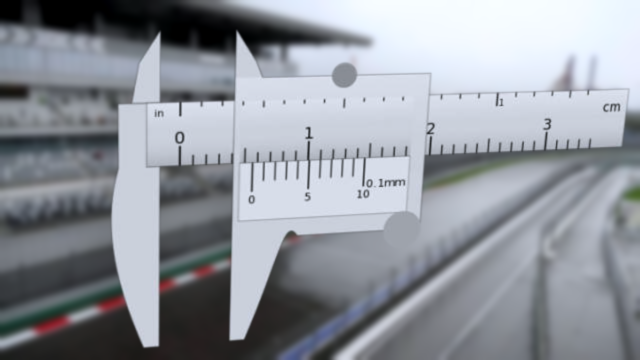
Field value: 5.6 mm
